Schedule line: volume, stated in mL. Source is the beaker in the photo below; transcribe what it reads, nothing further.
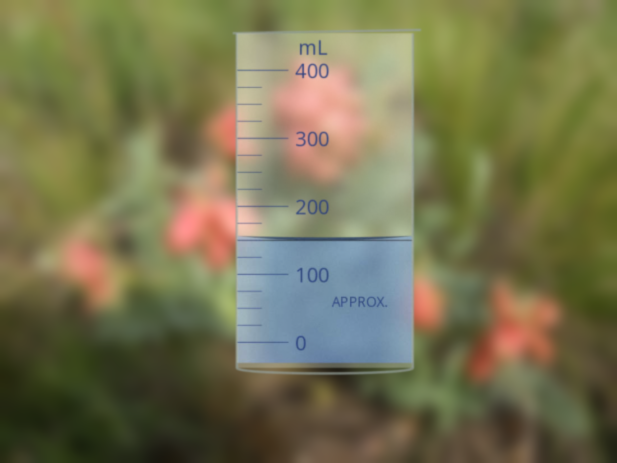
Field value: 150 mL
